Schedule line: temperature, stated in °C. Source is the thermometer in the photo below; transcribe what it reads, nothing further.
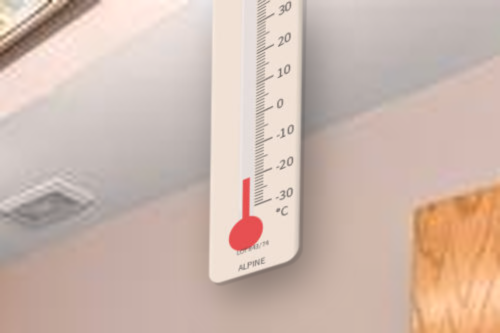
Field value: -20 °C
